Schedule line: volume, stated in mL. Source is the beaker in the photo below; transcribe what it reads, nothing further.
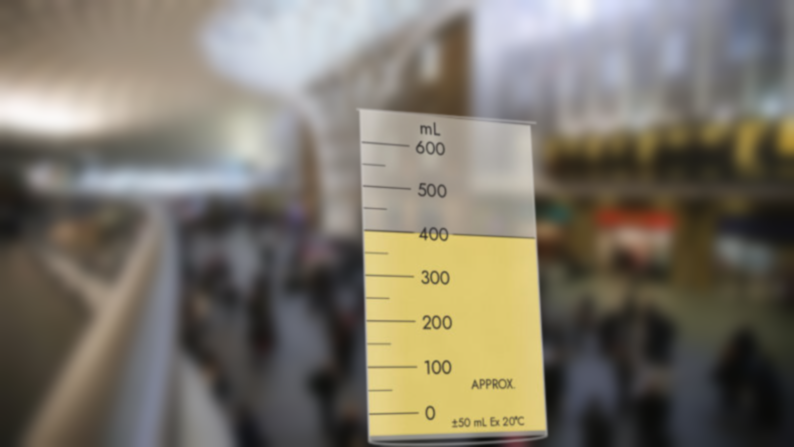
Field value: 400 mL
